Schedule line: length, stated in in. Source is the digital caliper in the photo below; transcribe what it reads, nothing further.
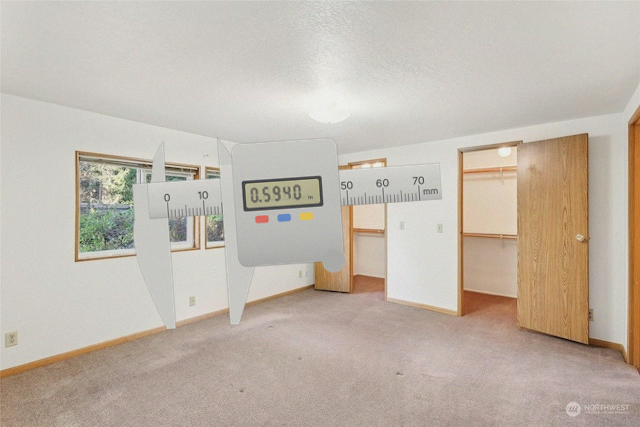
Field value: 0.5940 in
